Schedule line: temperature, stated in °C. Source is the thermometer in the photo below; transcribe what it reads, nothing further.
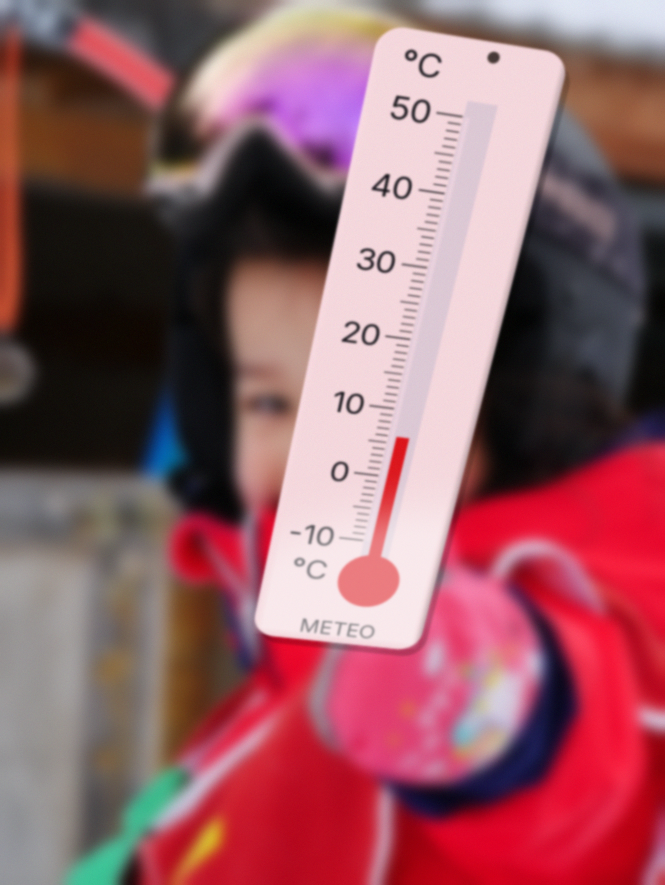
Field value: 6 °C
